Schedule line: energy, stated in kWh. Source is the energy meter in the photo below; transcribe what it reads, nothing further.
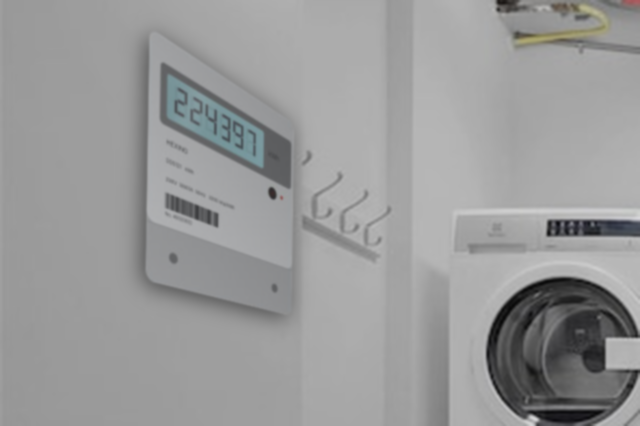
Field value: 224397 kWh
